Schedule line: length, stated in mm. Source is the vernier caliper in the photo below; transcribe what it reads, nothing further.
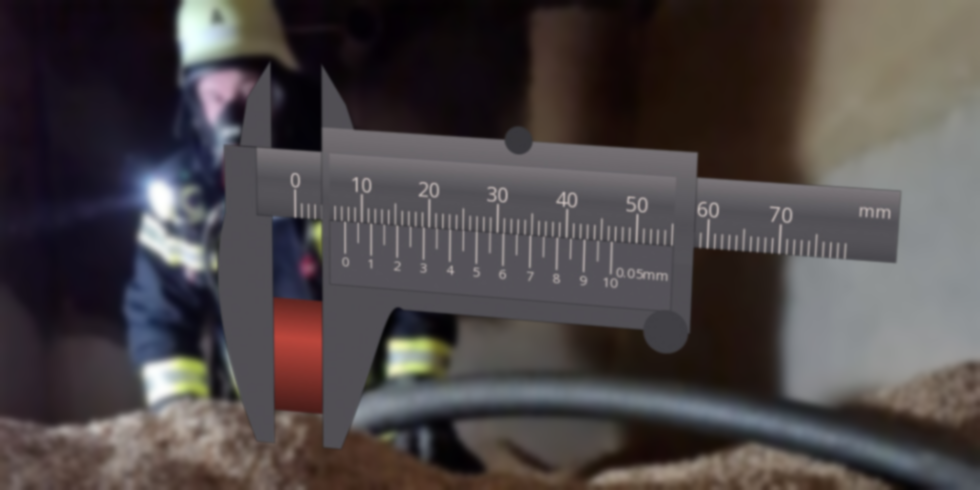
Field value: 7.5 mm
